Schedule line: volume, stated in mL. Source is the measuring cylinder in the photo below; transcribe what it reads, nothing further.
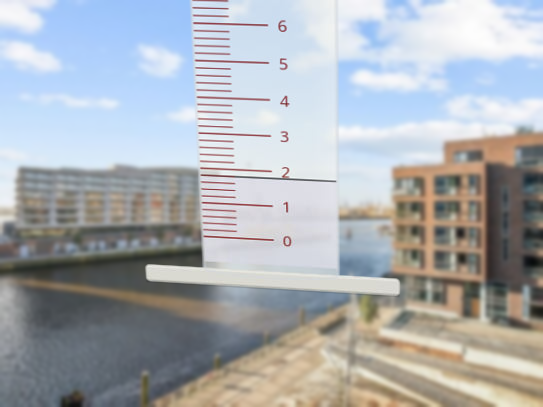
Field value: 1.8 mL
